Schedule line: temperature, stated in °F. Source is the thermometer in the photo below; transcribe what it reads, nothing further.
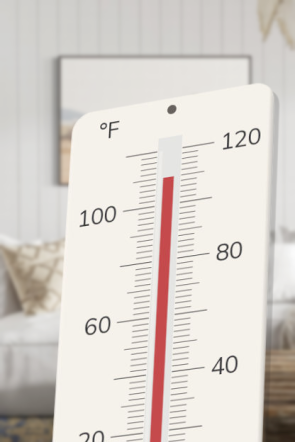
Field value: 110 °F
